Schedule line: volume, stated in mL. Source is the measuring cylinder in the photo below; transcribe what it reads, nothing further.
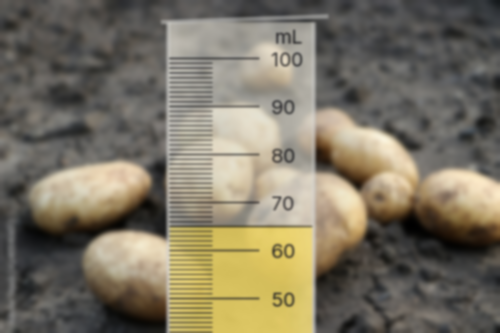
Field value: 65 mL
